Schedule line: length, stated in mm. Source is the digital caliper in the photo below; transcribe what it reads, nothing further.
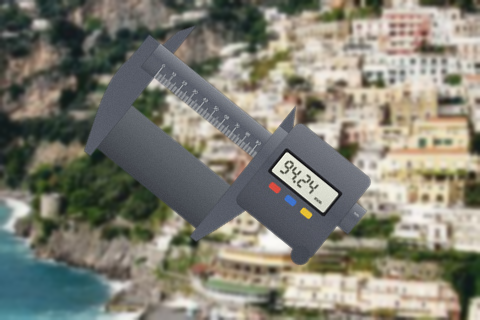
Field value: 94.24 mm
